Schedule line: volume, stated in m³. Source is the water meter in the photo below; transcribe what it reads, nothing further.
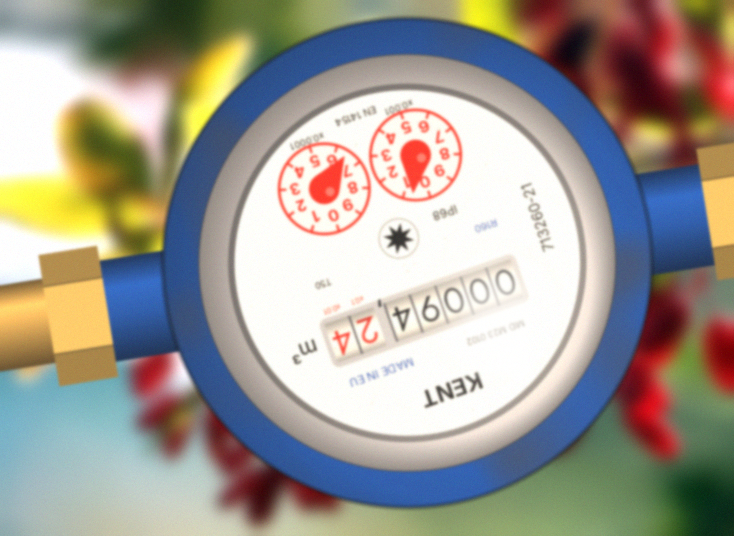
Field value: 94.2406 m³
